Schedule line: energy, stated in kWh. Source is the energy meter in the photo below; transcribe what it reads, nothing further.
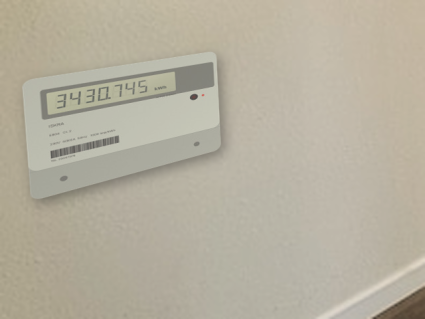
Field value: 3430.745 kWh
